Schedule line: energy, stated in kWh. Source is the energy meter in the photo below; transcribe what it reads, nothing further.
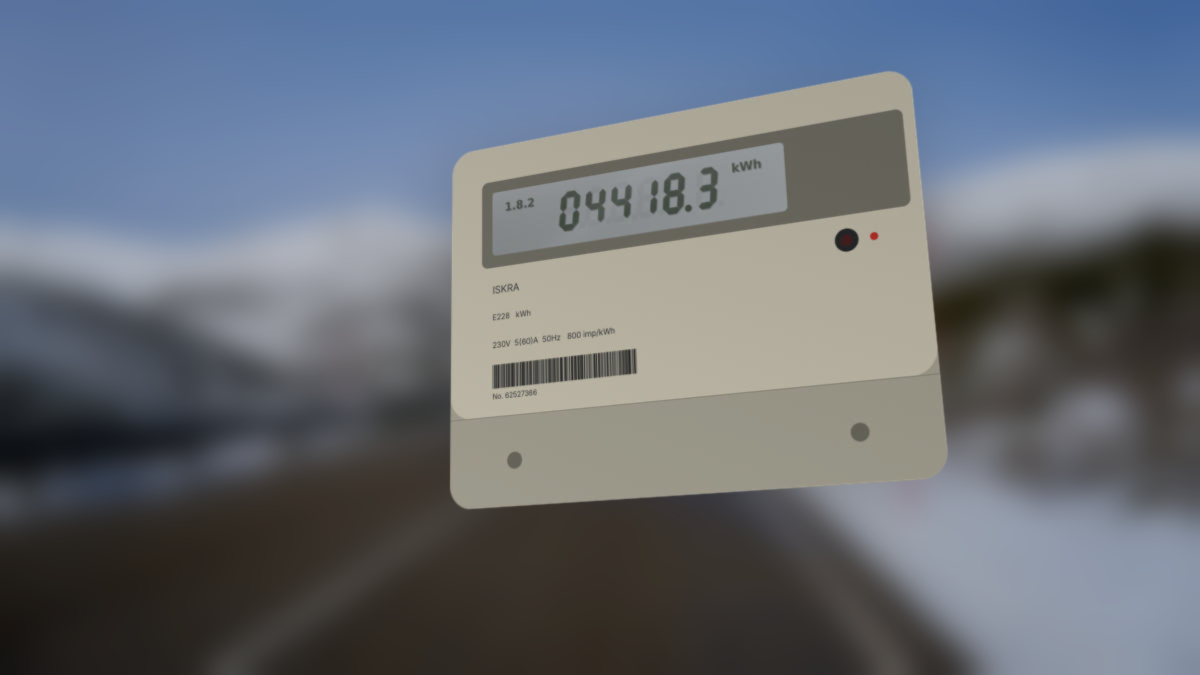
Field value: 4418.3 kWh
